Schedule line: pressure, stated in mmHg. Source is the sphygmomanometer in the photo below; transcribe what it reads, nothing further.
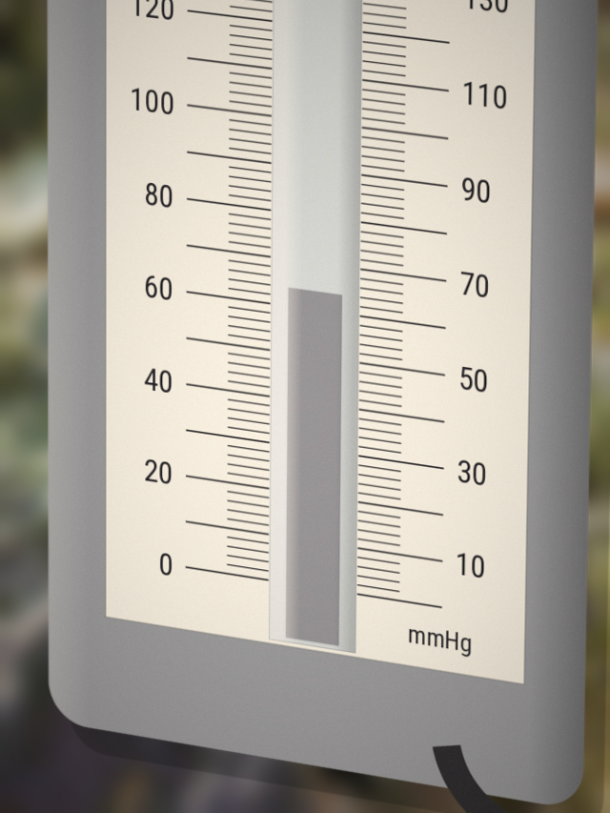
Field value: 64 mmHg
